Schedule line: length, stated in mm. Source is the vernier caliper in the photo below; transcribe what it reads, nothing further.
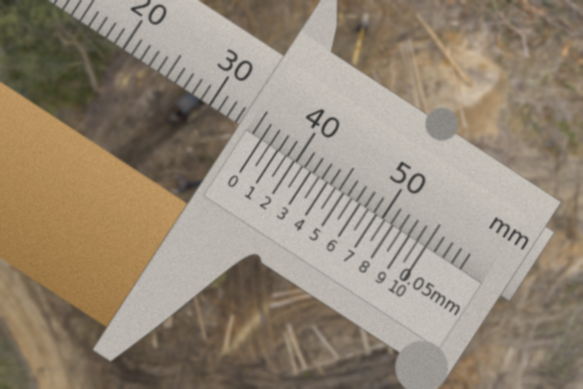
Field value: 36.0 mm
